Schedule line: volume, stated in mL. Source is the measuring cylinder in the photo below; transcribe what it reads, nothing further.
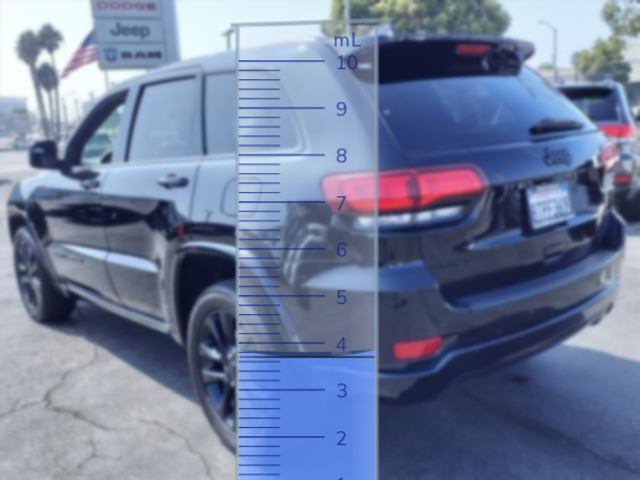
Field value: 3.7 mL
